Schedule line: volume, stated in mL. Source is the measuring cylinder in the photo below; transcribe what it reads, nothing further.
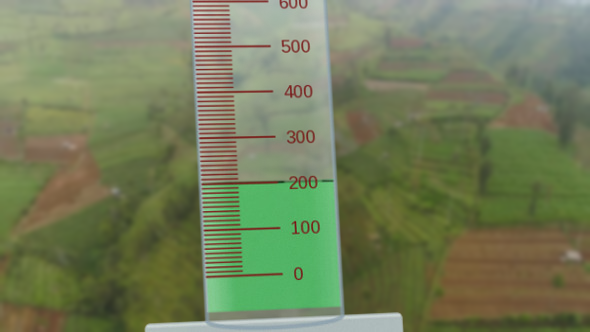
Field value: 200 mL
